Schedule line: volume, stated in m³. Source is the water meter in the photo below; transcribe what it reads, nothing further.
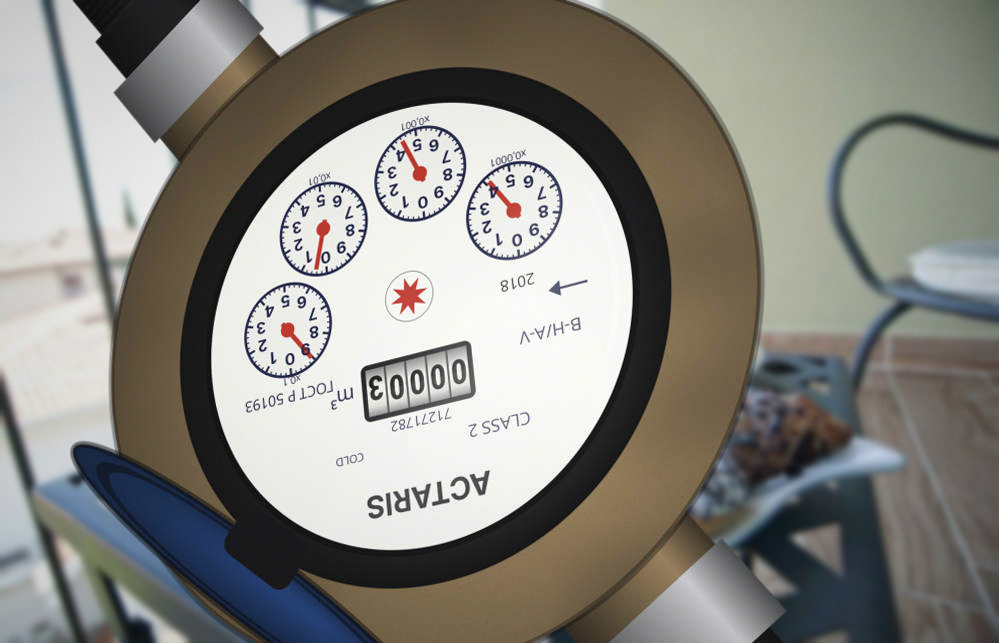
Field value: 2.9044 m³
